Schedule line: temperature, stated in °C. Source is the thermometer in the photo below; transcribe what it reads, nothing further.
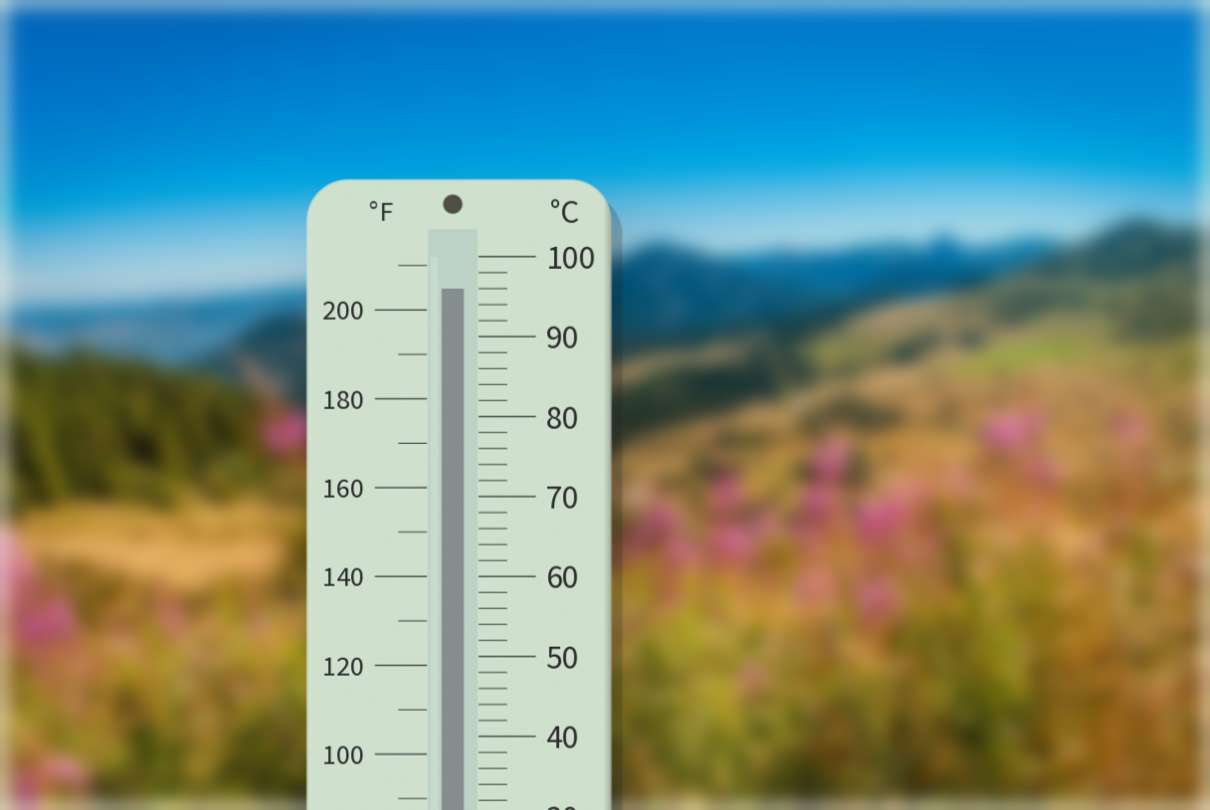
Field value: 96 °C
